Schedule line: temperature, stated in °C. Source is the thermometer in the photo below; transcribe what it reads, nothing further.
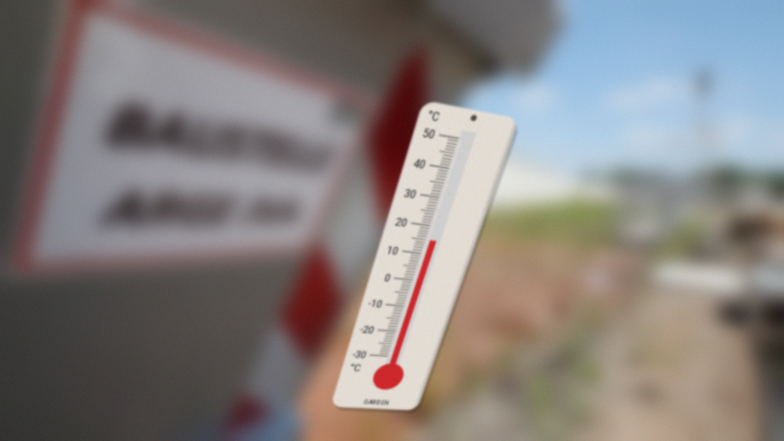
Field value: 15 °C
